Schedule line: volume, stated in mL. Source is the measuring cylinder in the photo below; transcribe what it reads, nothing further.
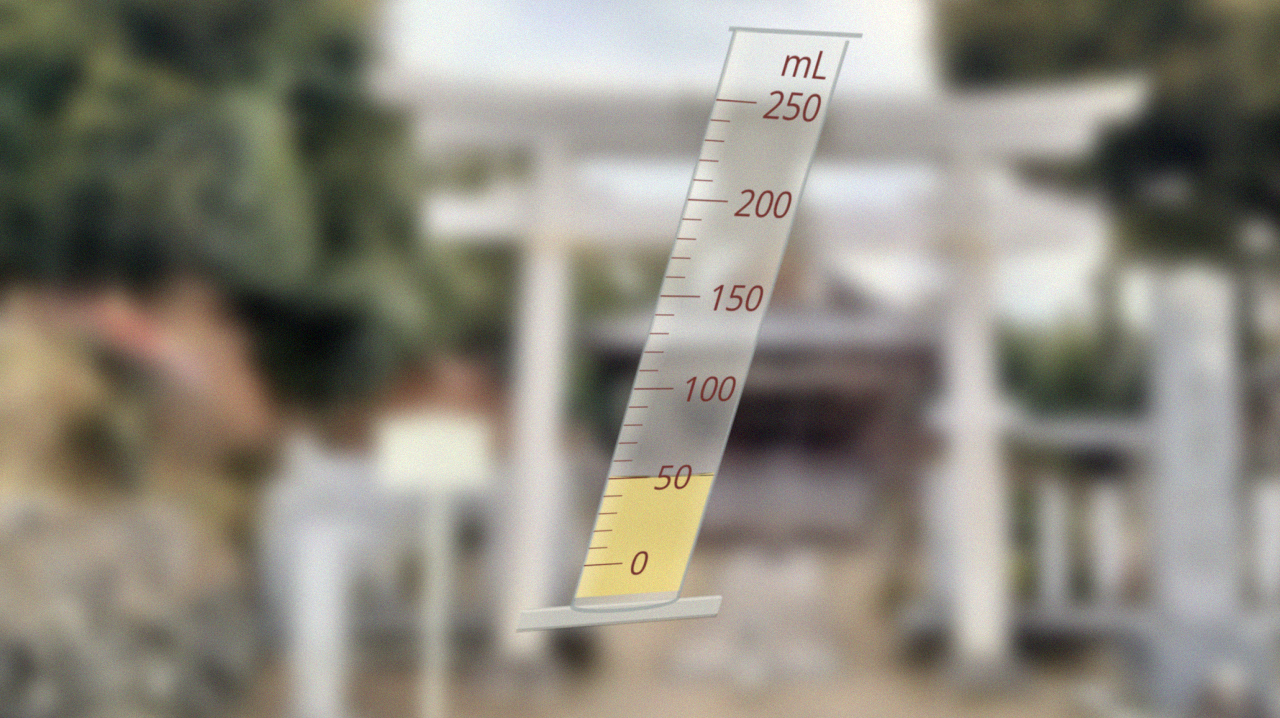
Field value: 50 mL
